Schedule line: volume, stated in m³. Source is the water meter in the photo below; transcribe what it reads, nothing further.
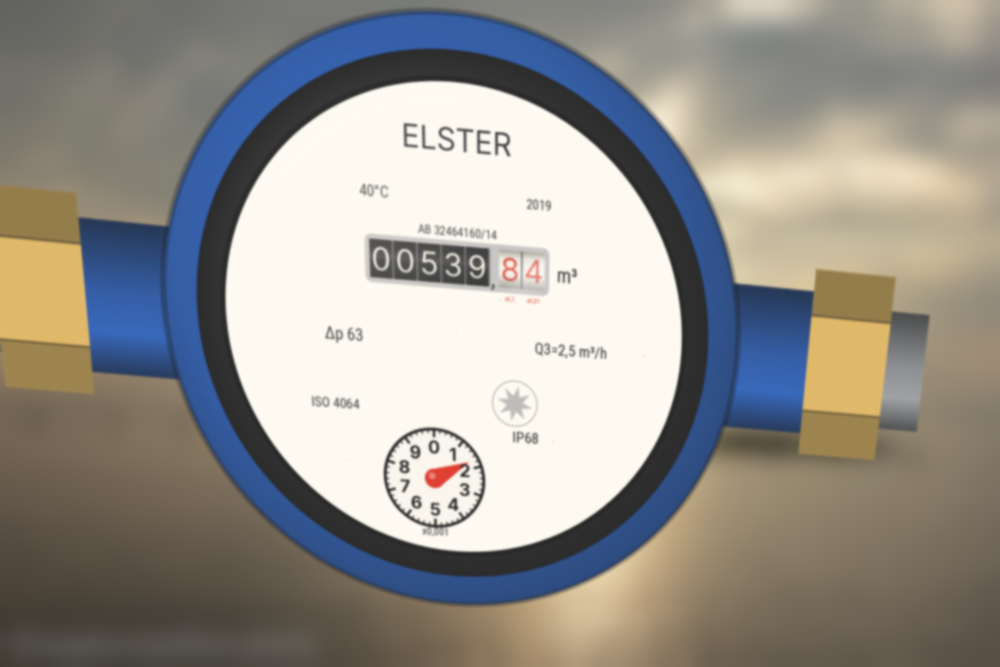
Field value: 539.841 m³
